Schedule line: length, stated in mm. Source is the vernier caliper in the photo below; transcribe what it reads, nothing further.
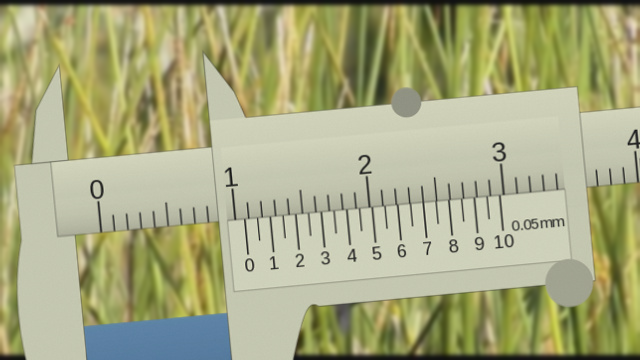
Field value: 10.7 mm
